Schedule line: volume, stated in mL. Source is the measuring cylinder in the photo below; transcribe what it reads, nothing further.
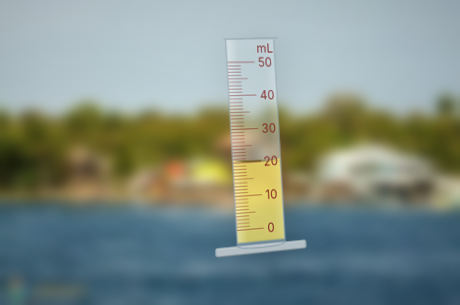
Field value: 20 mL
